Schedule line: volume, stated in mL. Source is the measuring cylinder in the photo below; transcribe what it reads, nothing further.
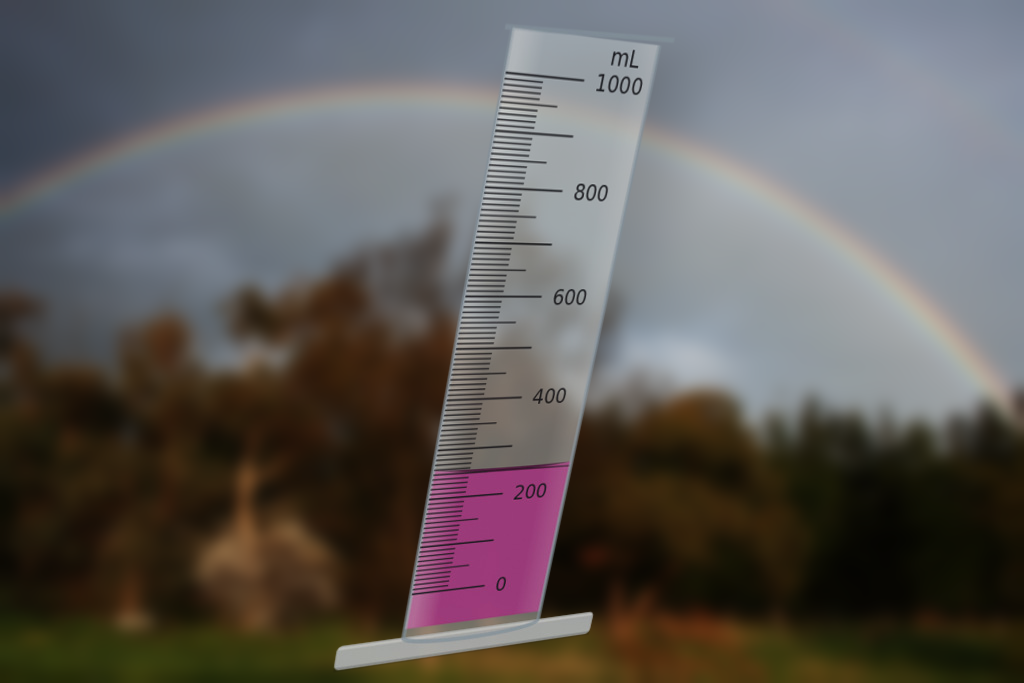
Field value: 250 mL
